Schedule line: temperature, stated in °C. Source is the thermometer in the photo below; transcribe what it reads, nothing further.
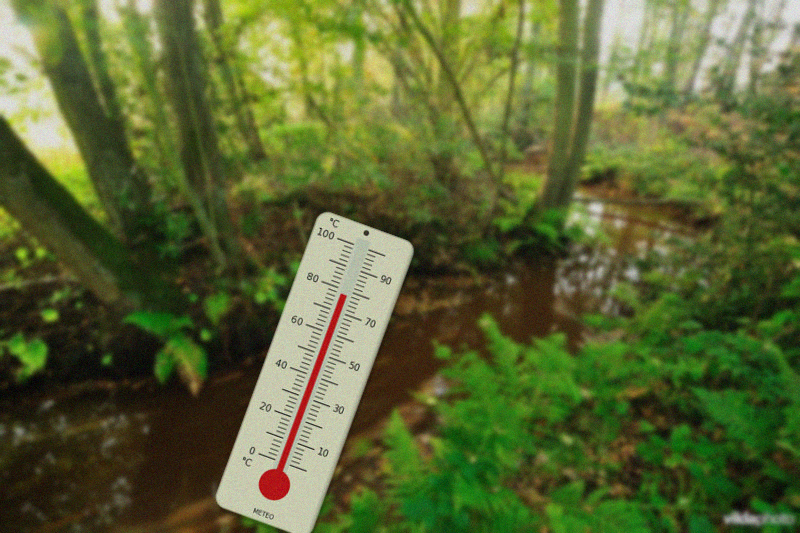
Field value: 78 °C
